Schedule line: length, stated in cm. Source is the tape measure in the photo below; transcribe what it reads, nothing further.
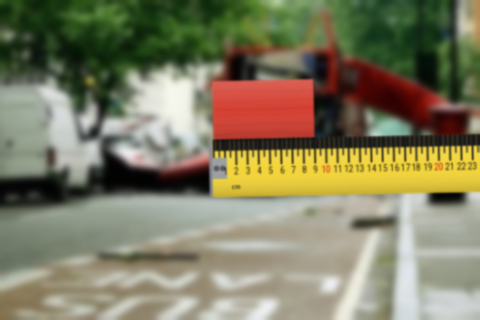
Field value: 9 cm
